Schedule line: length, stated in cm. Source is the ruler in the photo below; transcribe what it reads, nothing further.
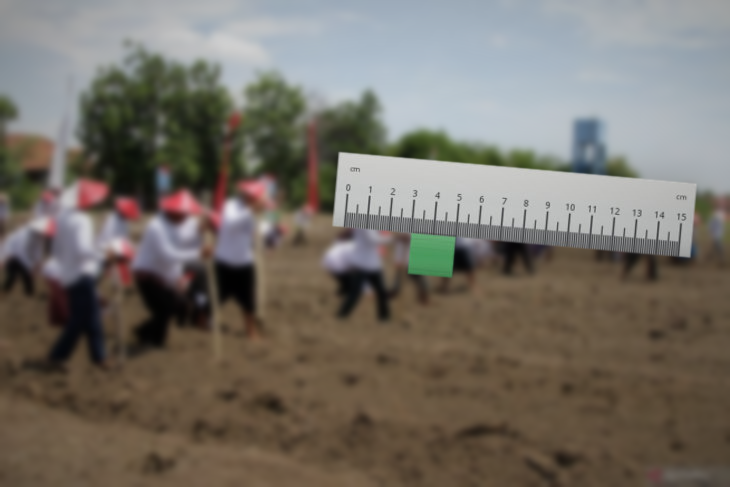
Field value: 2 cm
